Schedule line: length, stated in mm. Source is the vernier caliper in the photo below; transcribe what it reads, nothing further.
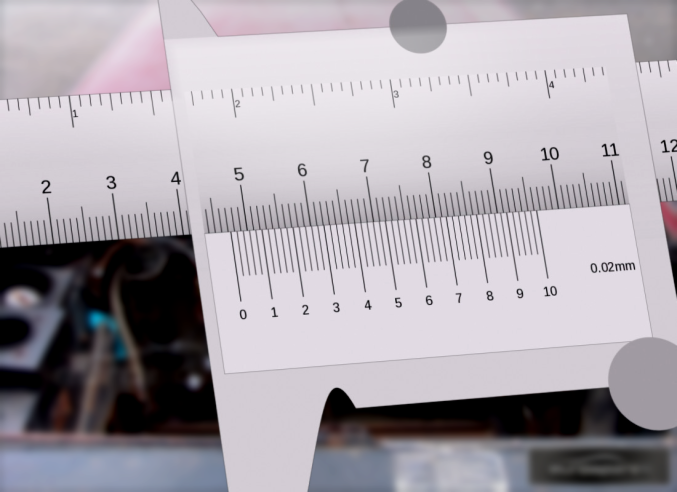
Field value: 47.4 mm
